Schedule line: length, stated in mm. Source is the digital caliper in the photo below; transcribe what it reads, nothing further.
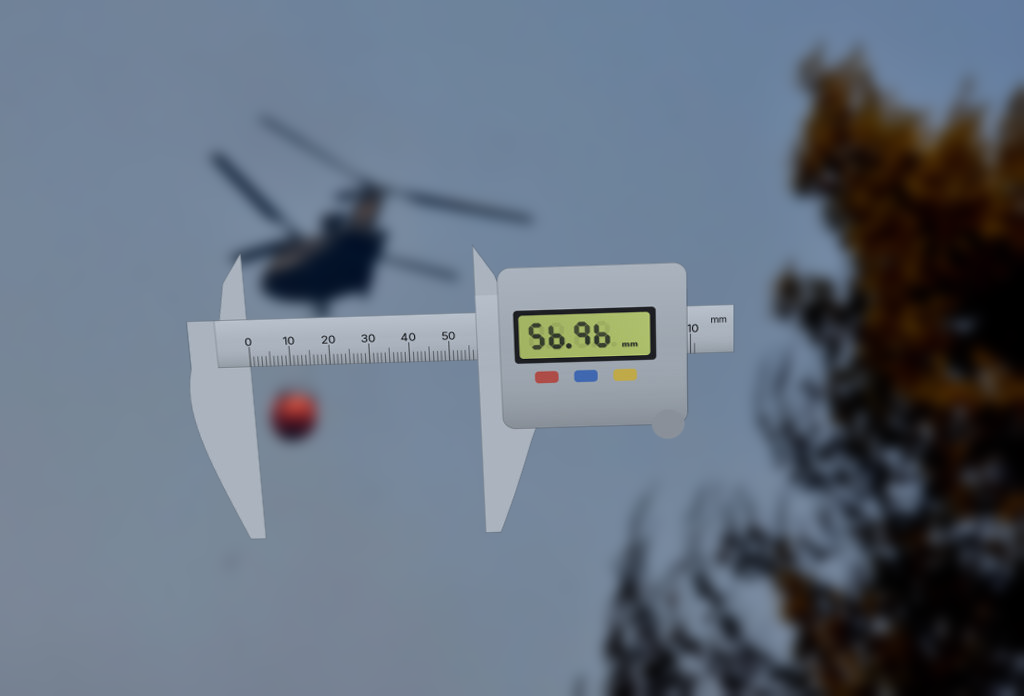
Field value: 56.96 mm
